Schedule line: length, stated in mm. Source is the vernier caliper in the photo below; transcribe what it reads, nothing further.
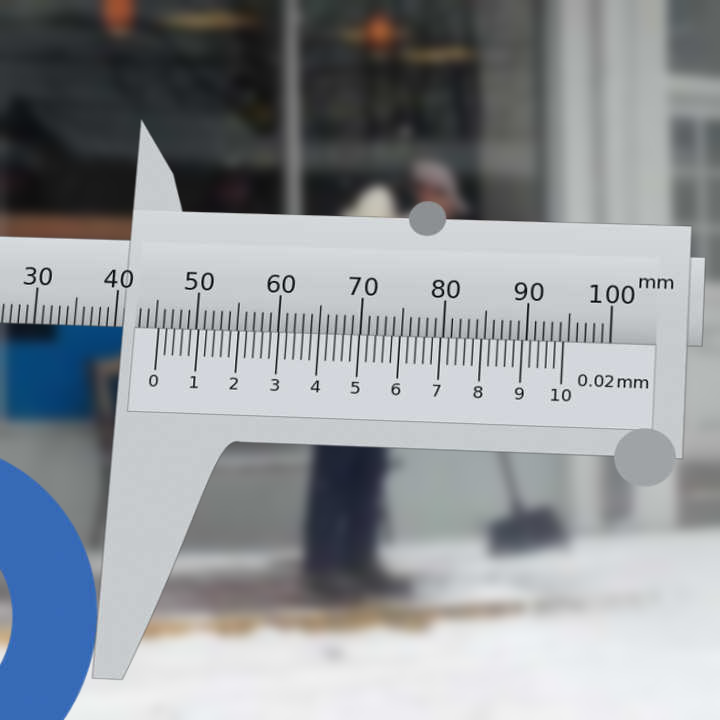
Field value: 45.4 mm
